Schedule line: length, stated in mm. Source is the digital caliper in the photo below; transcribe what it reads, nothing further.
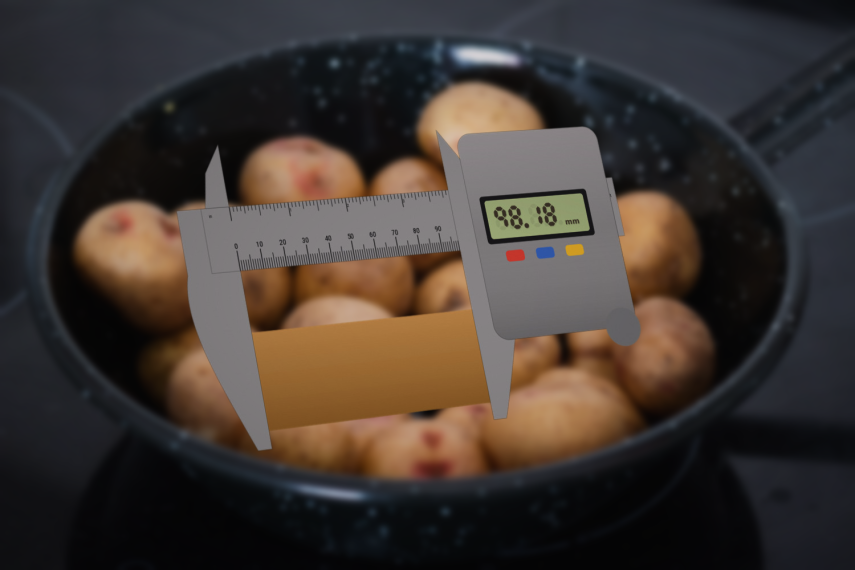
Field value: 98.18 mm
